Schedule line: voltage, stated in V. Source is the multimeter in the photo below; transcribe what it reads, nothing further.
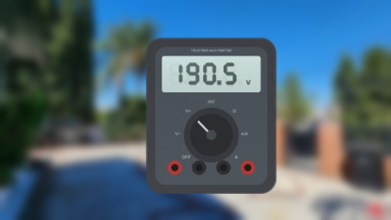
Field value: 190.5 V
